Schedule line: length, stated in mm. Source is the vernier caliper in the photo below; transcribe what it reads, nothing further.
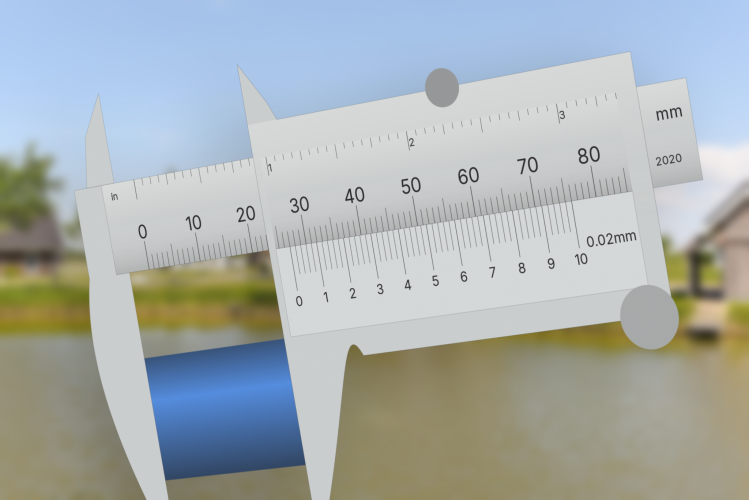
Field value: 27.0 mm
